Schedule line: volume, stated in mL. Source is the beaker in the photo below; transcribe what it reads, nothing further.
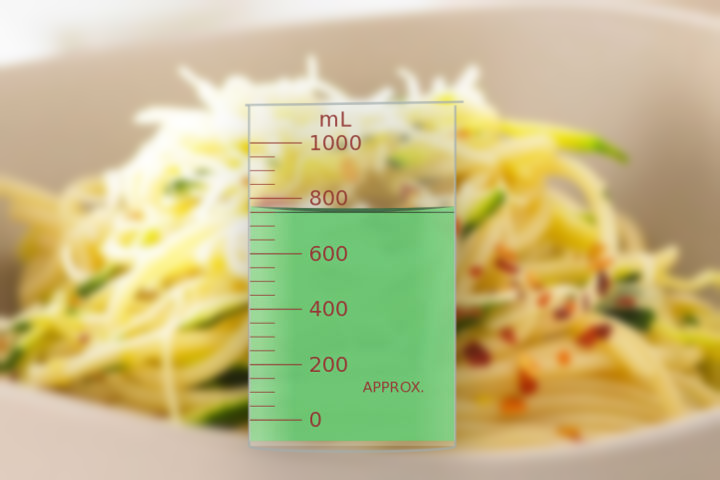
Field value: 750 mL
